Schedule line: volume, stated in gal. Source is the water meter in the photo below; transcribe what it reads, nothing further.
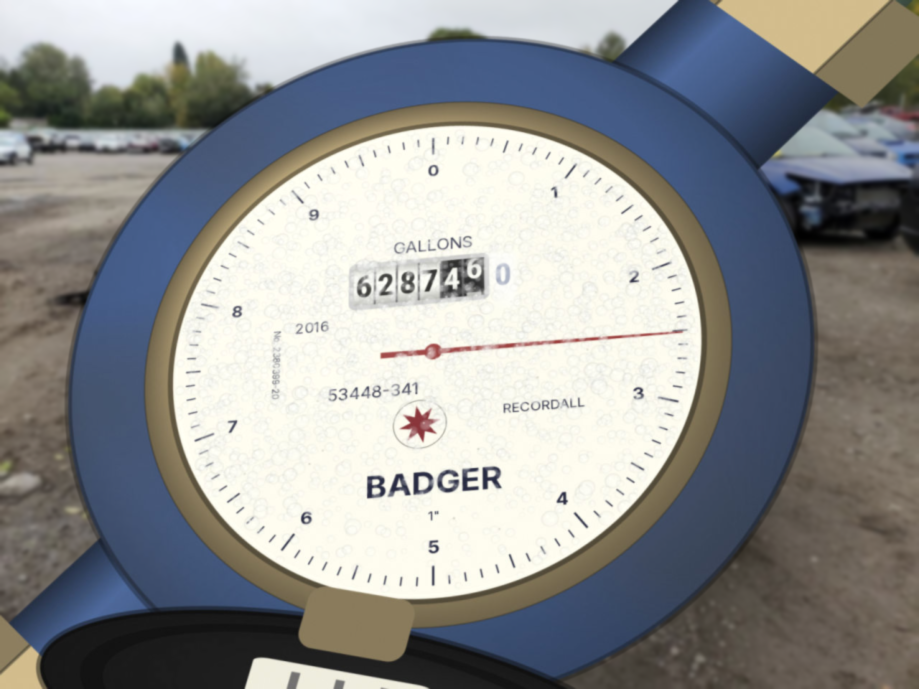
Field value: 6287462.5 gal
